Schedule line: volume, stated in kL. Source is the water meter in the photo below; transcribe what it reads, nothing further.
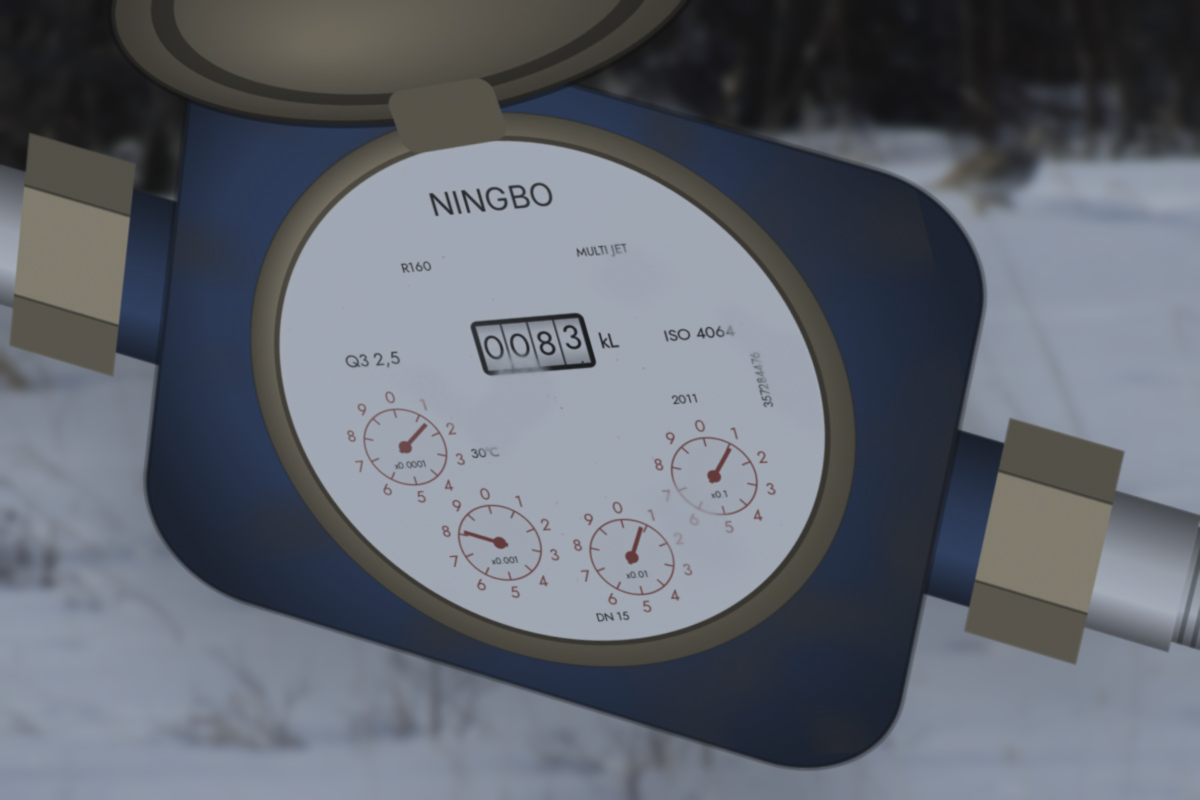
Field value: 83.1081 kL
